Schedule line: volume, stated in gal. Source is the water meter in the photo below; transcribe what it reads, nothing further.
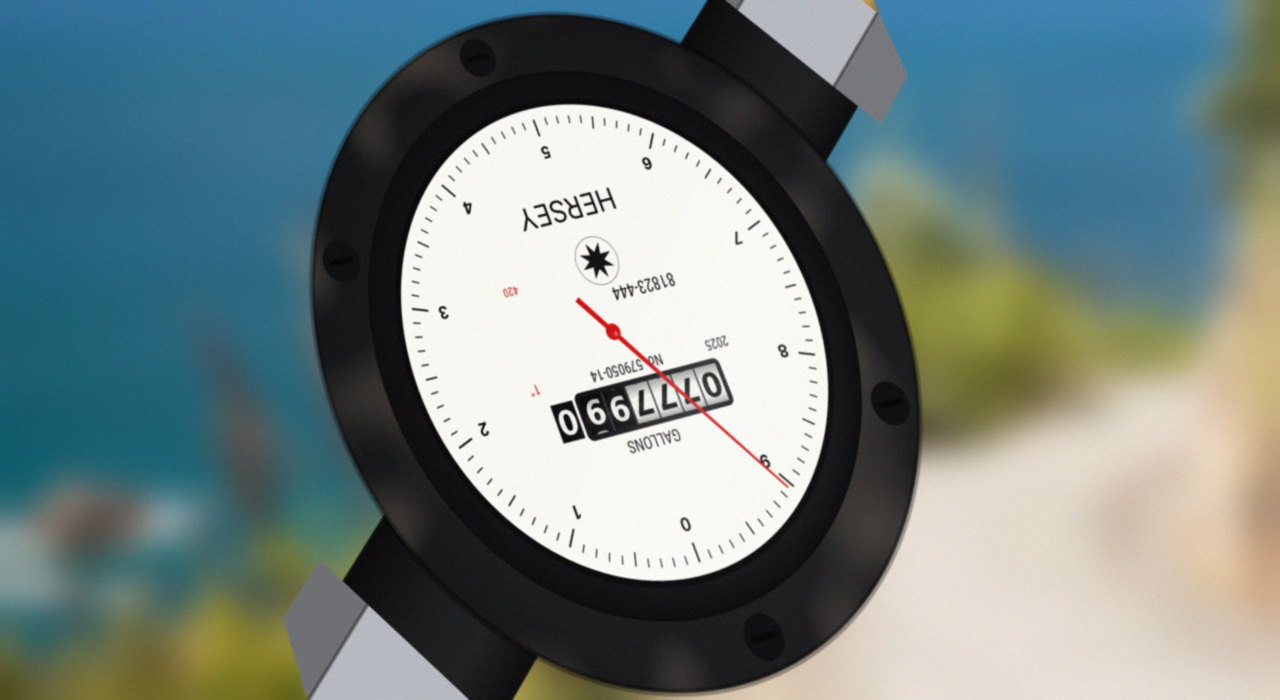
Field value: 777989.0 gal
